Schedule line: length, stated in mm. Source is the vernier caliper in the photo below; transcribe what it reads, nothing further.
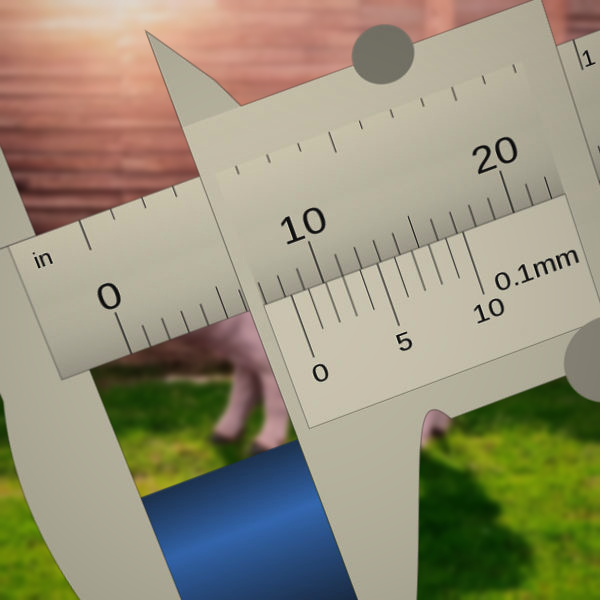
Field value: 8.3 mm
